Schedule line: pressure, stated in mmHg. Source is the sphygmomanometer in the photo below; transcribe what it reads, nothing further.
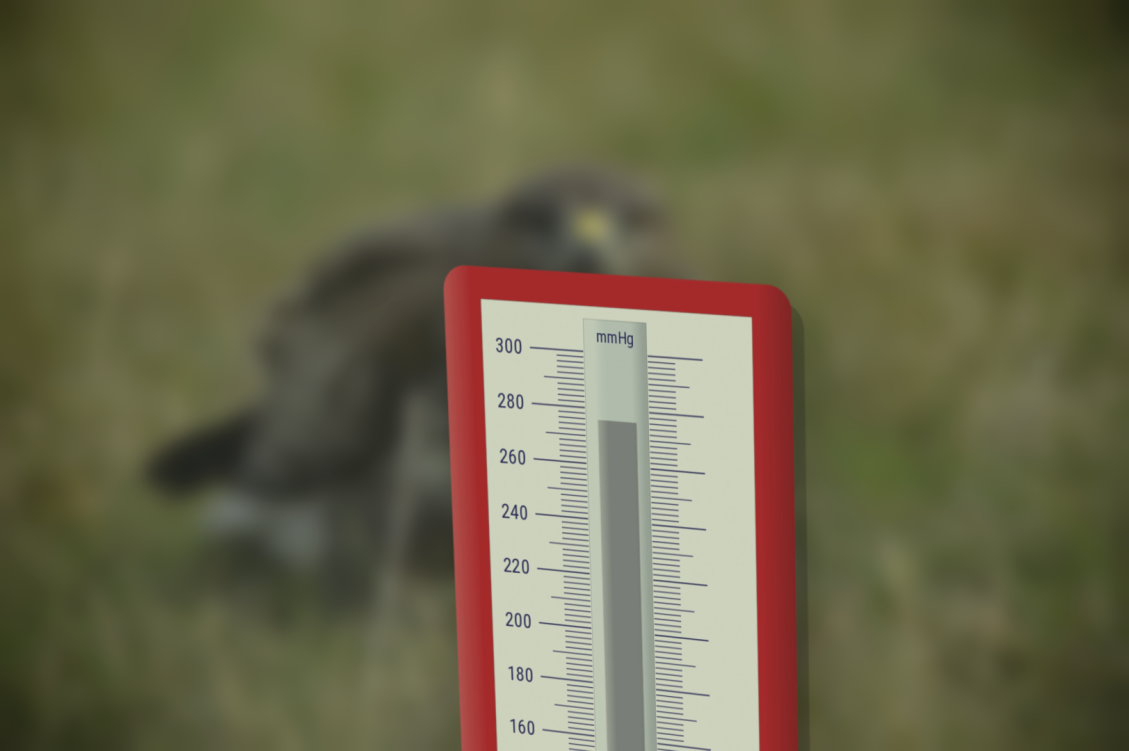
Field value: 276 mmHg
